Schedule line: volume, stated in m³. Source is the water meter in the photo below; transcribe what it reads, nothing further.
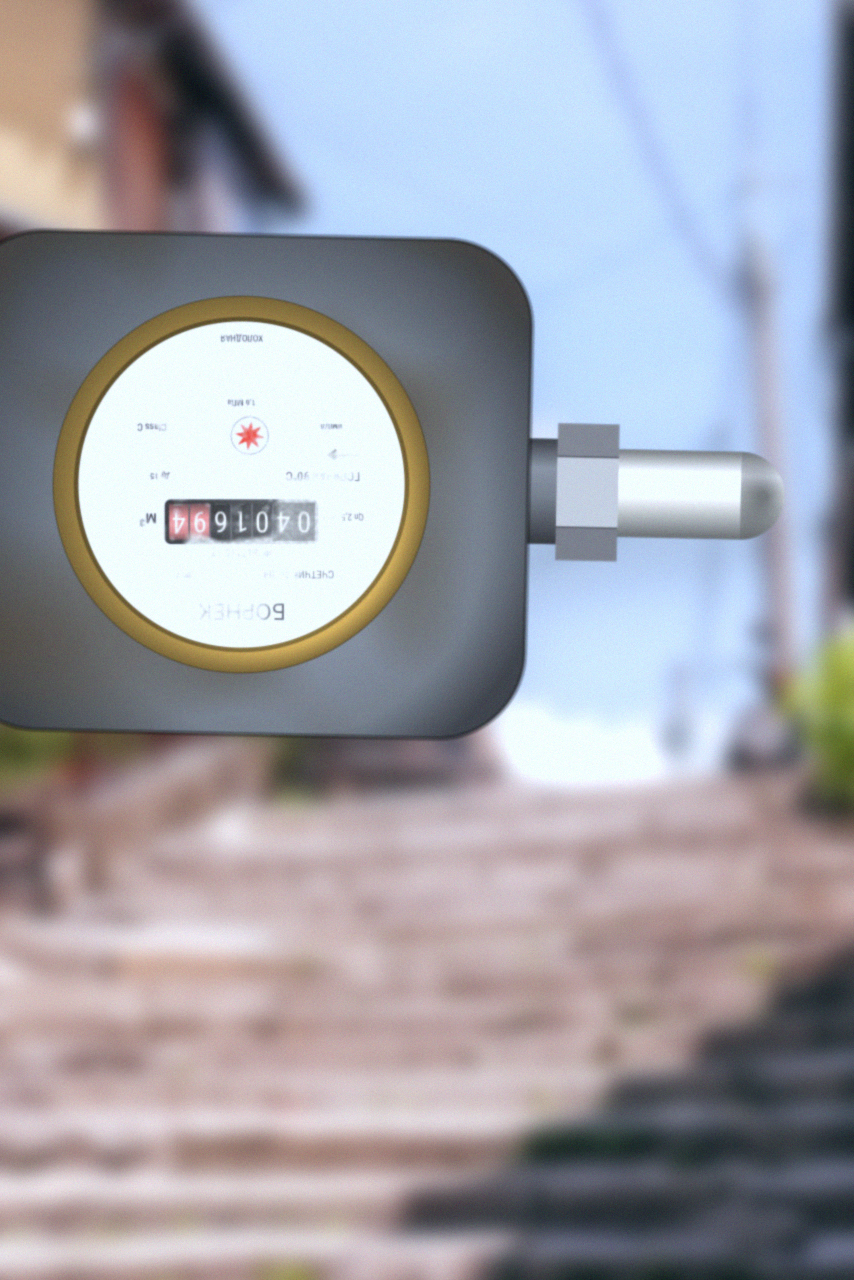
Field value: 4016.94 m³
